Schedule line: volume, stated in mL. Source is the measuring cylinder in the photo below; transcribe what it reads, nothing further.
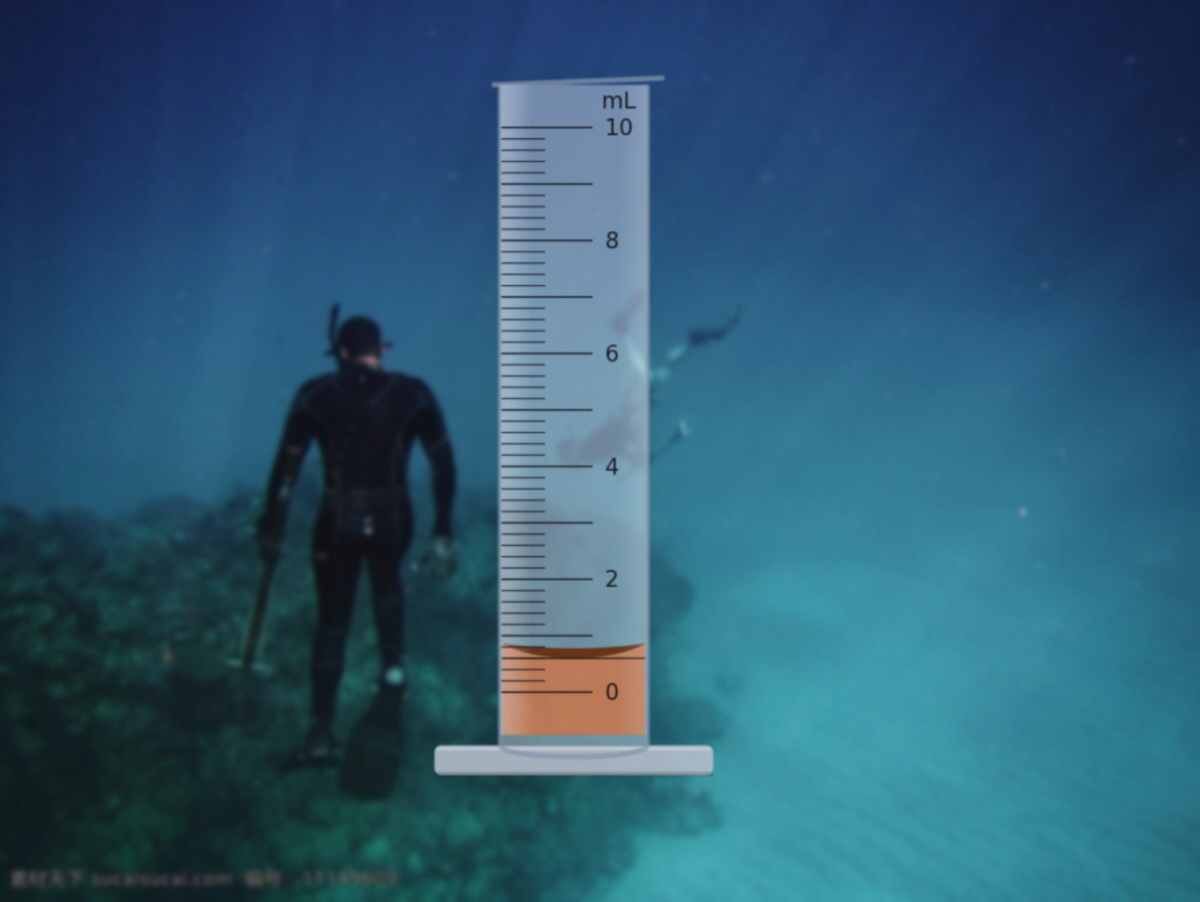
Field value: 0.6 mL
